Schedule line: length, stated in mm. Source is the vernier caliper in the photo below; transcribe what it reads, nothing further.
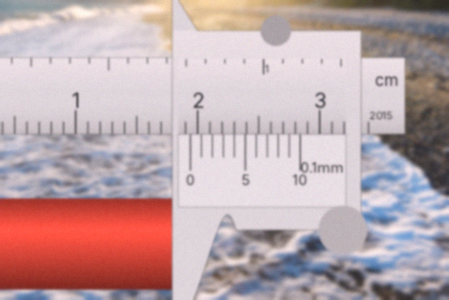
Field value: 19.4 mm
